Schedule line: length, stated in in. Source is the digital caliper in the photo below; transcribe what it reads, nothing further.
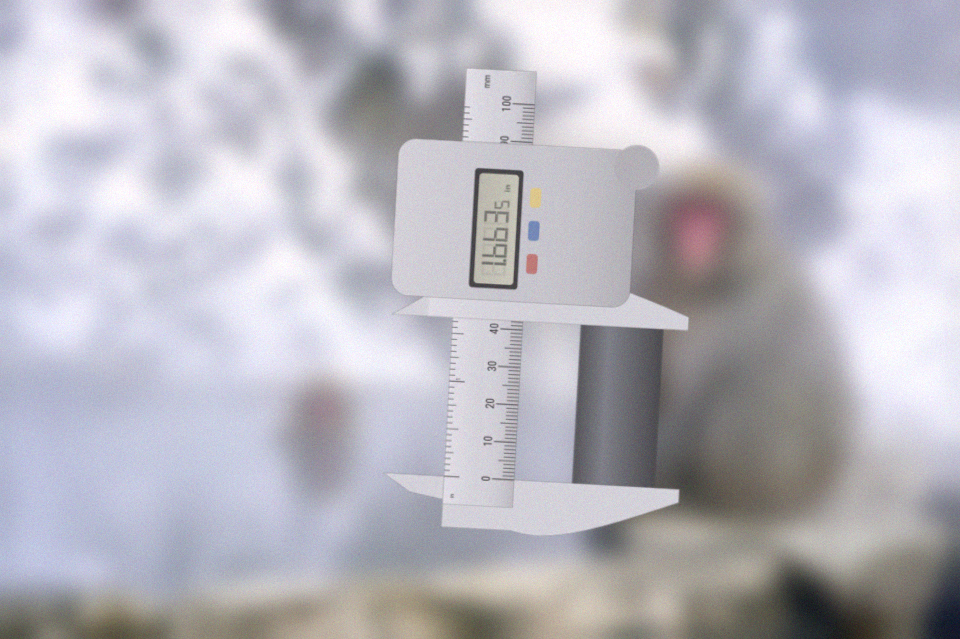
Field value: 1.6635 in
